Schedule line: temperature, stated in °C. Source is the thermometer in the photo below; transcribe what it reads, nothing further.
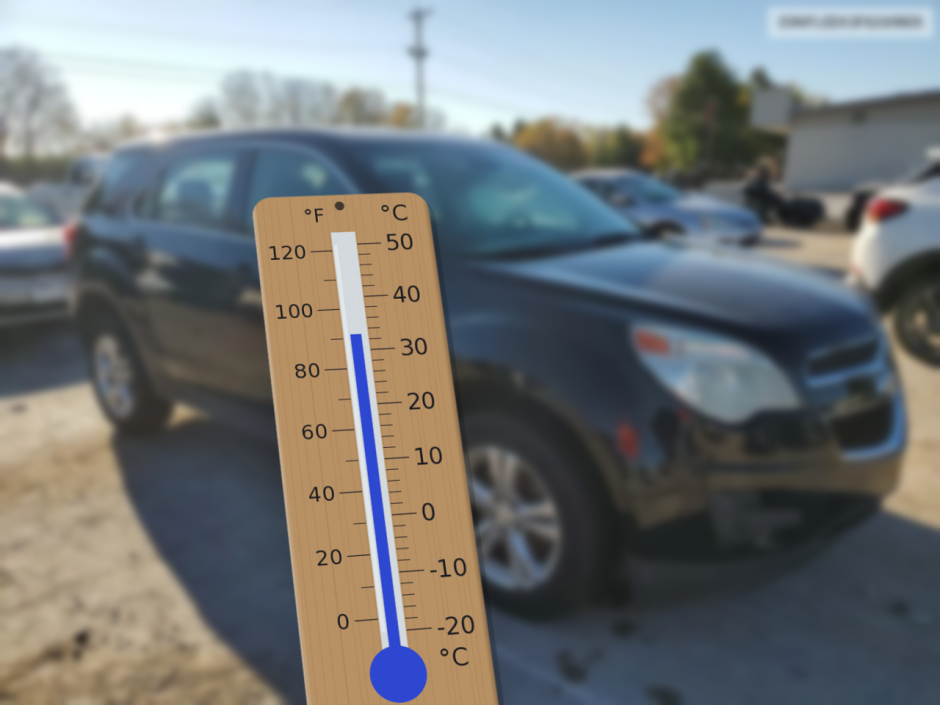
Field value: 33 °C
